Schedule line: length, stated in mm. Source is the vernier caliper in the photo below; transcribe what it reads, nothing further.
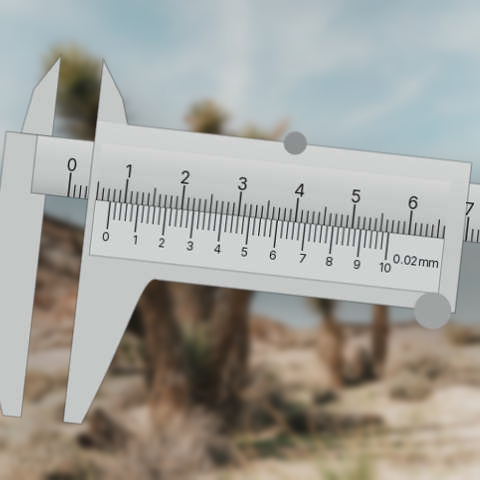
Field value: 7.4 mm
